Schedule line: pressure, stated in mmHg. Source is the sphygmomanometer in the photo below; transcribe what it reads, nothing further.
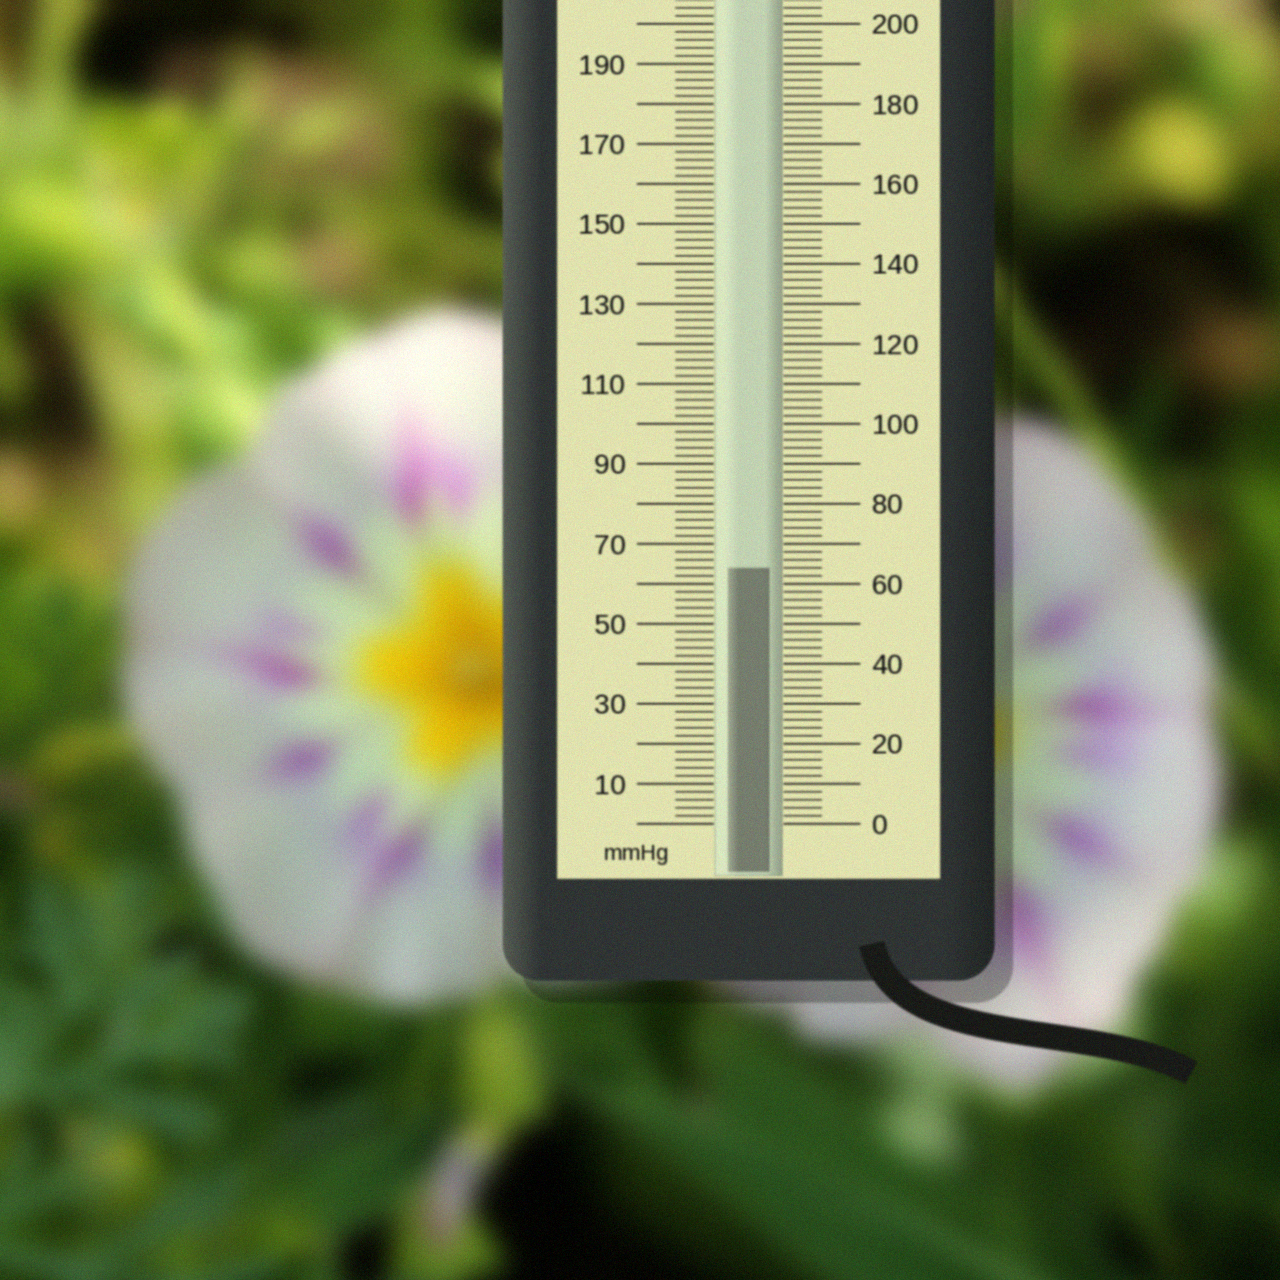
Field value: 64 mmHg
